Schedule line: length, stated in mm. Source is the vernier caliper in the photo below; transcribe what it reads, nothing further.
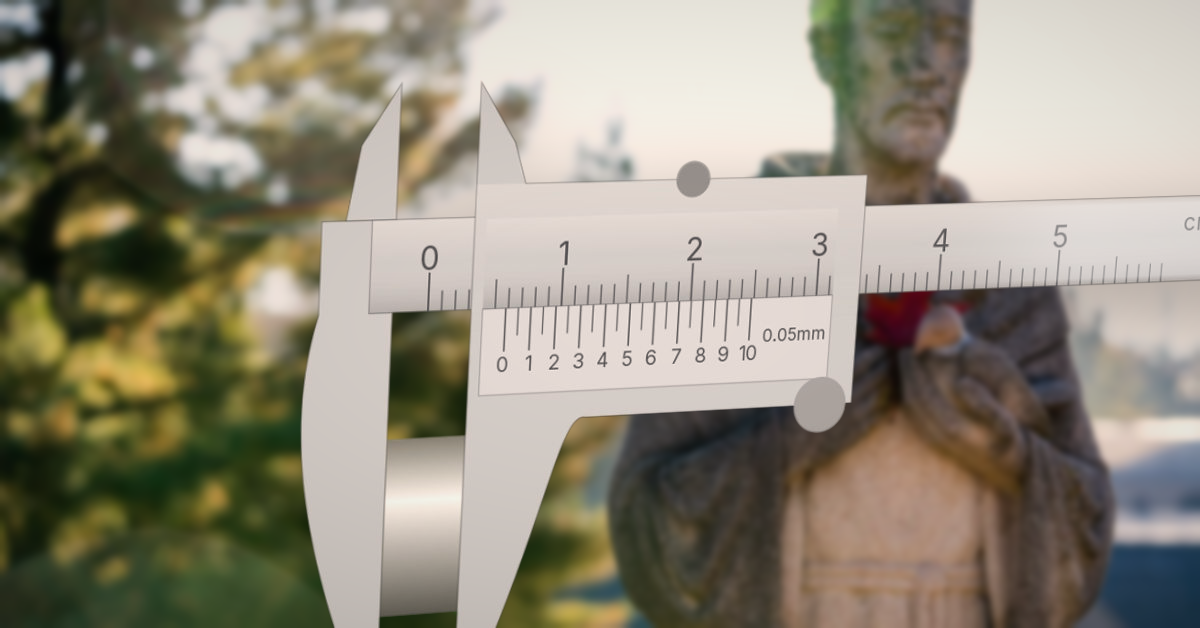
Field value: 5.8 mm
